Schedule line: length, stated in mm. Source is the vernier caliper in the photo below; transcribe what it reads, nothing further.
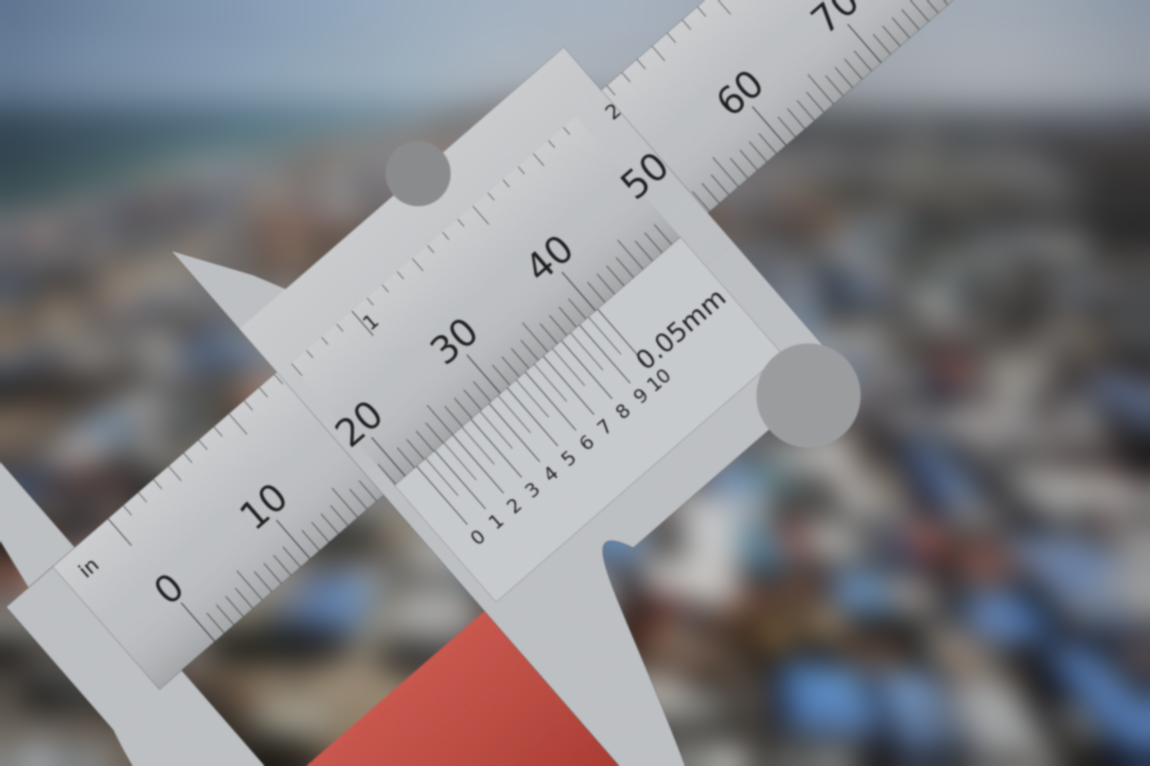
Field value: 21.2 mm
